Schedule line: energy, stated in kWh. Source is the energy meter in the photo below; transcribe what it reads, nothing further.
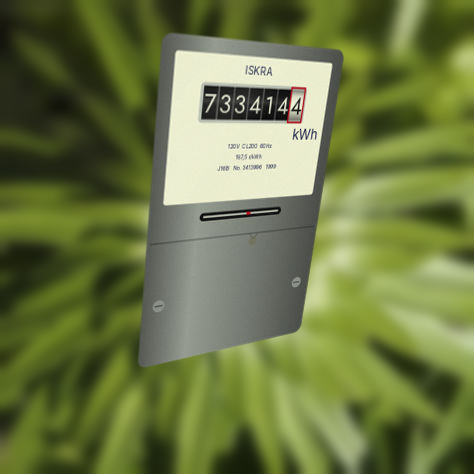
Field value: 733414.4 kWh
